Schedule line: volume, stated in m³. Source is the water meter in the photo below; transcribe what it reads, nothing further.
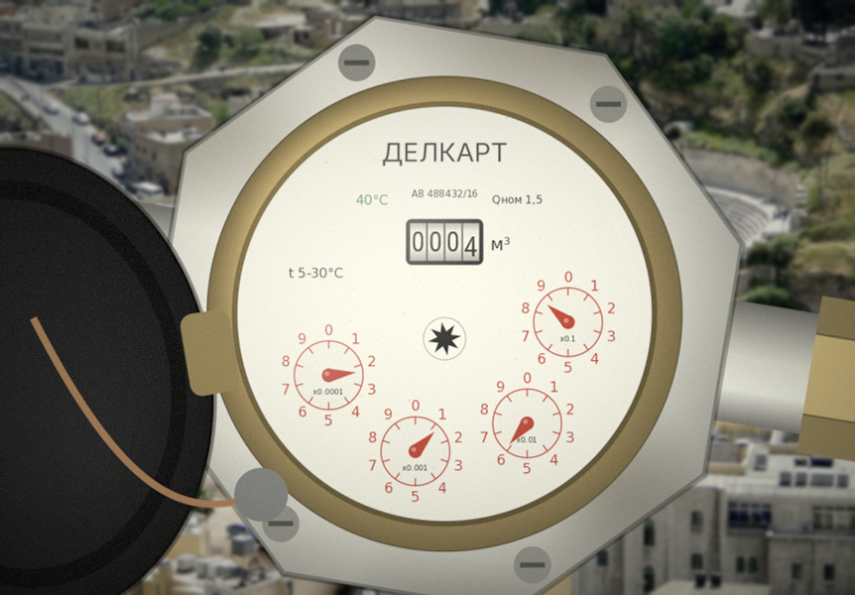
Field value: 3.8612 m³
